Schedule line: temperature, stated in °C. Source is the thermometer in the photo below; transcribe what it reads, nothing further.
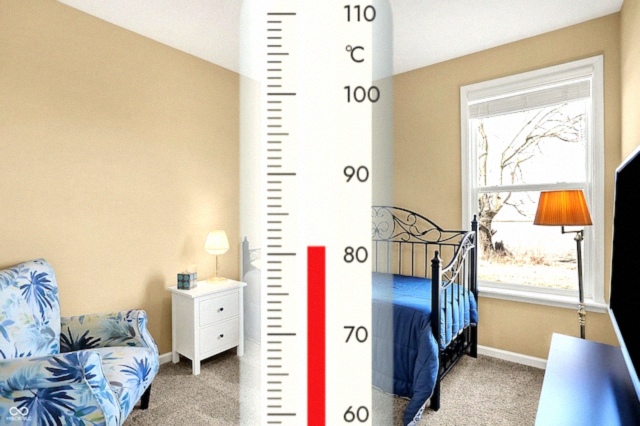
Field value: 81 °C
